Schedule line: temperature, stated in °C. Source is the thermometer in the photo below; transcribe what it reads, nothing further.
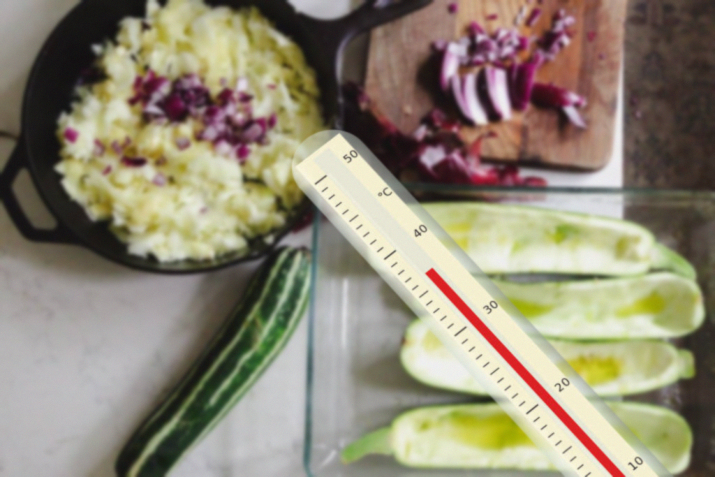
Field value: 36.5 °C
